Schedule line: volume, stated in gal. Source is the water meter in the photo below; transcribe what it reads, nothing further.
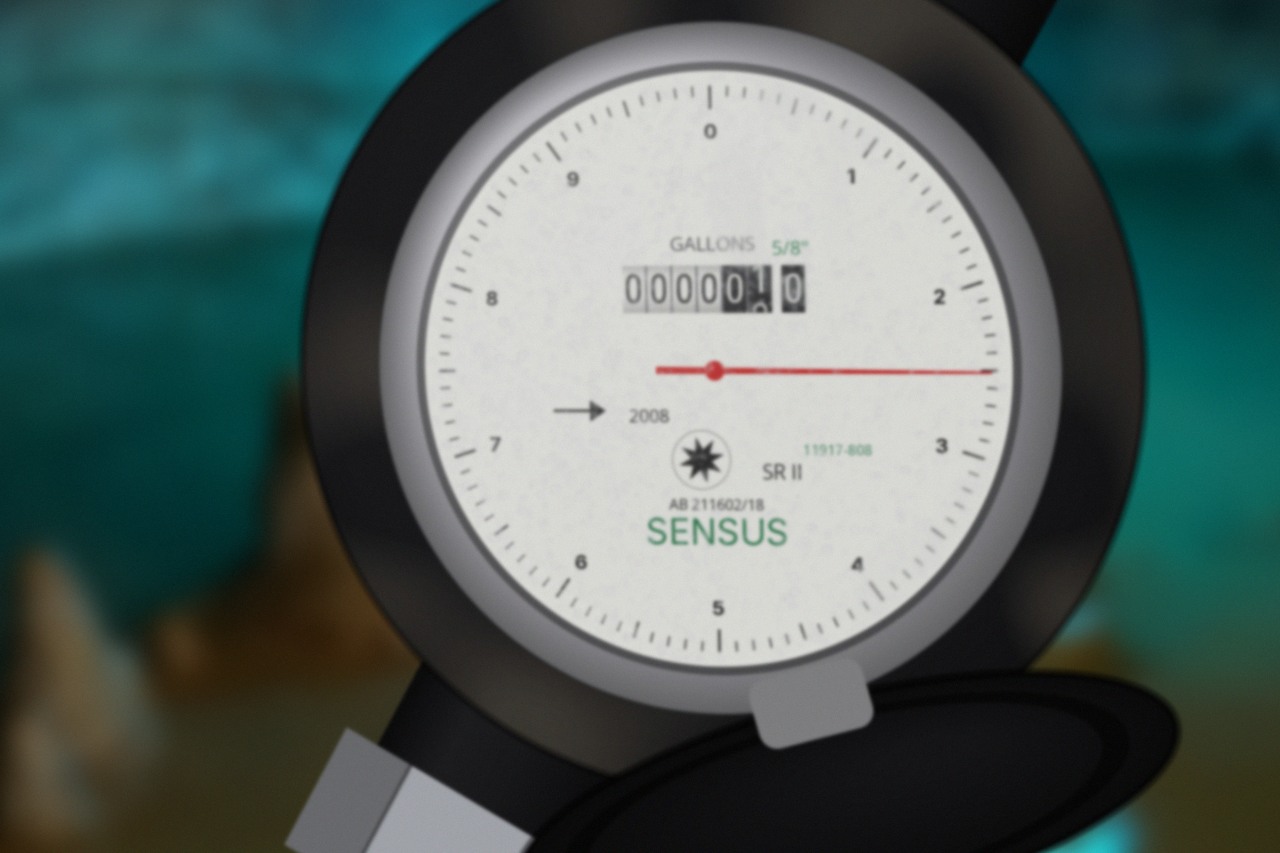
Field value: 12.5 gal
